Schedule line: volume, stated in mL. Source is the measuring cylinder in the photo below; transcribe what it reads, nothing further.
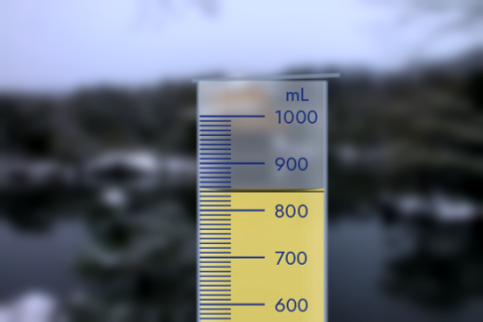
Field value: 840 mL
